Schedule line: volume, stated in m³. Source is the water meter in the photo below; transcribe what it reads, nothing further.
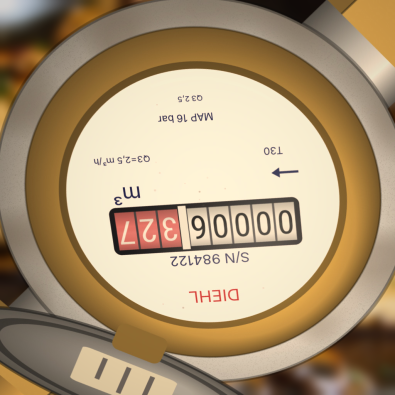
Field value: 6.327 m³
